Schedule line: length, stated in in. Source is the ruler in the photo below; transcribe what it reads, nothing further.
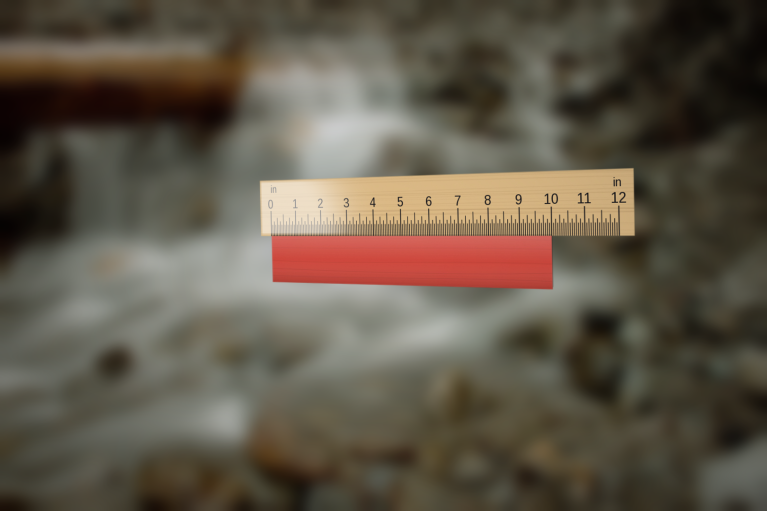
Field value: 10 in
